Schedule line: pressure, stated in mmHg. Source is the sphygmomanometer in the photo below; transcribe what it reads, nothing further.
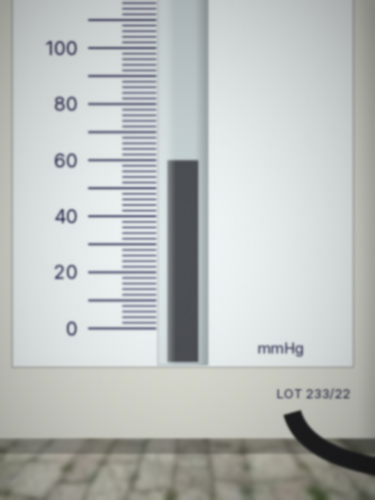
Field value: 60 mmHg
